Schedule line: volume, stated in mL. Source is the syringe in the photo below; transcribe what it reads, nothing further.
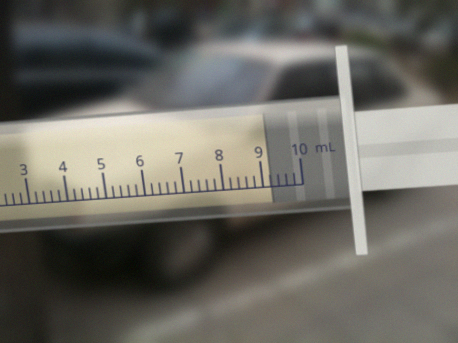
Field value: 9.2 mL
